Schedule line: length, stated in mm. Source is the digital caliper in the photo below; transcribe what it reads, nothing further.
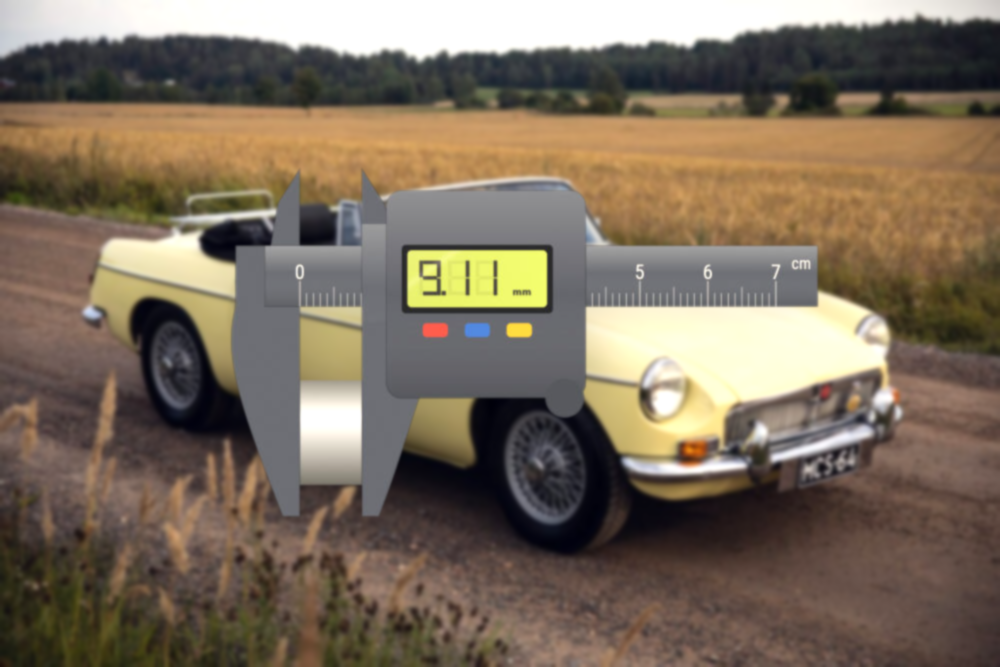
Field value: 9.11 mm
